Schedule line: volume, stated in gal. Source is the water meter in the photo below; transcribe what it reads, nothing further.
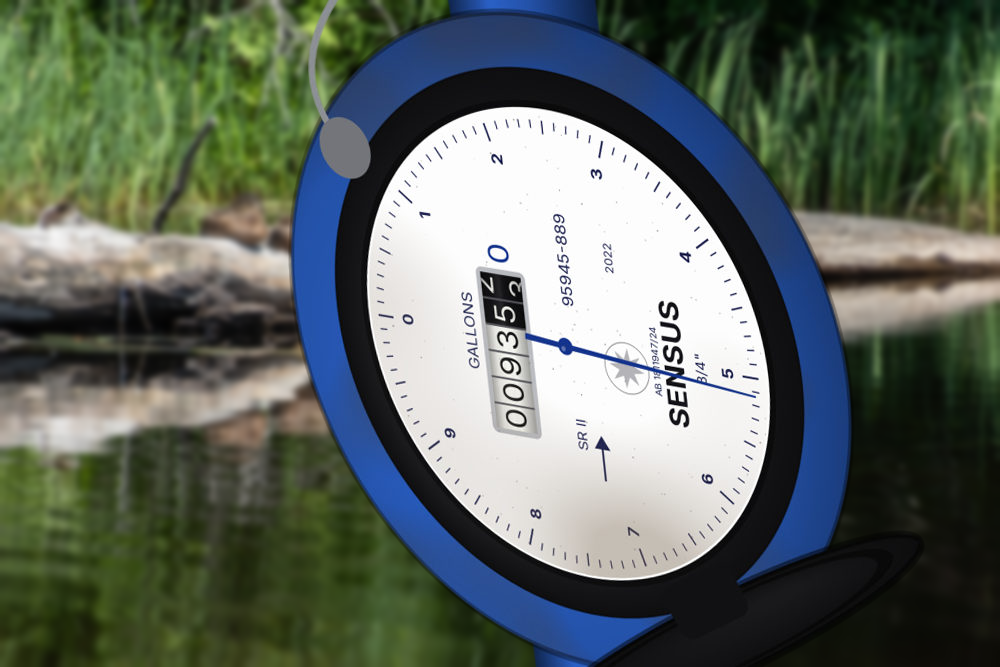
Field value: 93525.1 gal
